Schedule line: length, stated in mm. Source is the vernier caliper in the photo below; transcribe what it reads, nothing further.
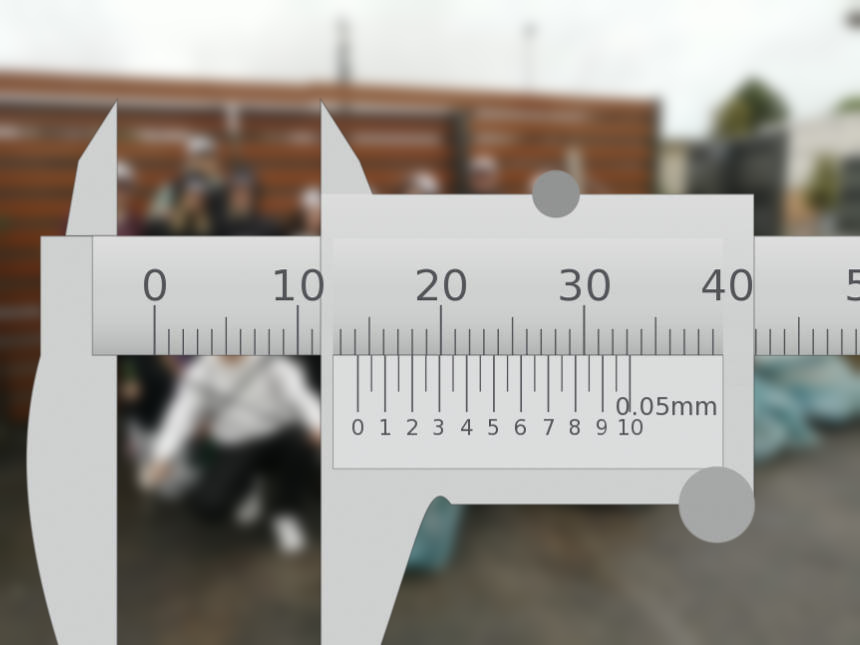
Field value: 14.2 mm
